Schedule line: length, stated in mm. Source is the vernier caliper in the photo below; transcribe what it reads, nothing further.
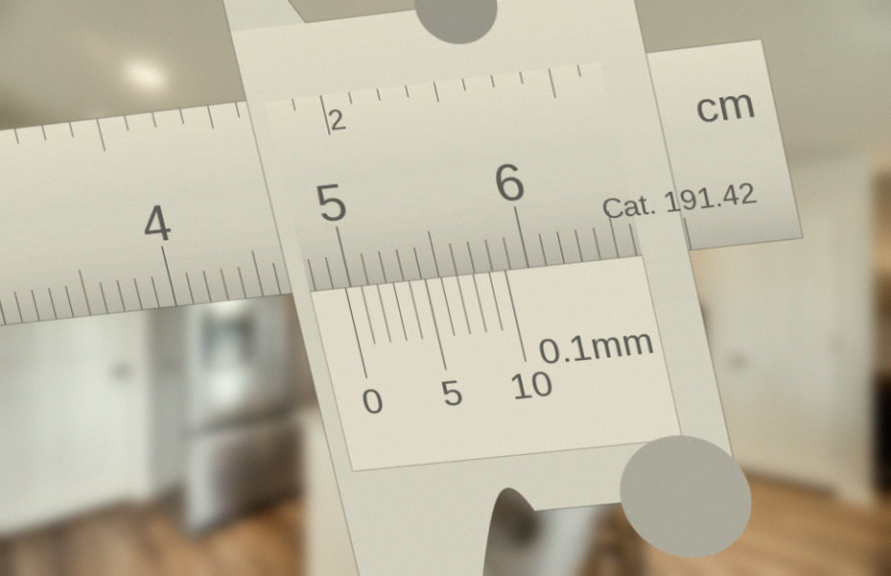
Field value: 49.7 mm
